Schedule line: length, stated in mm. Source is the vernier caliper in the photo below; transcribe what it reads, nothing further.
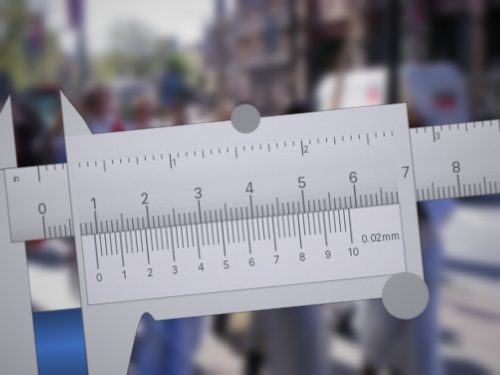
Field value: 9.5 mm
